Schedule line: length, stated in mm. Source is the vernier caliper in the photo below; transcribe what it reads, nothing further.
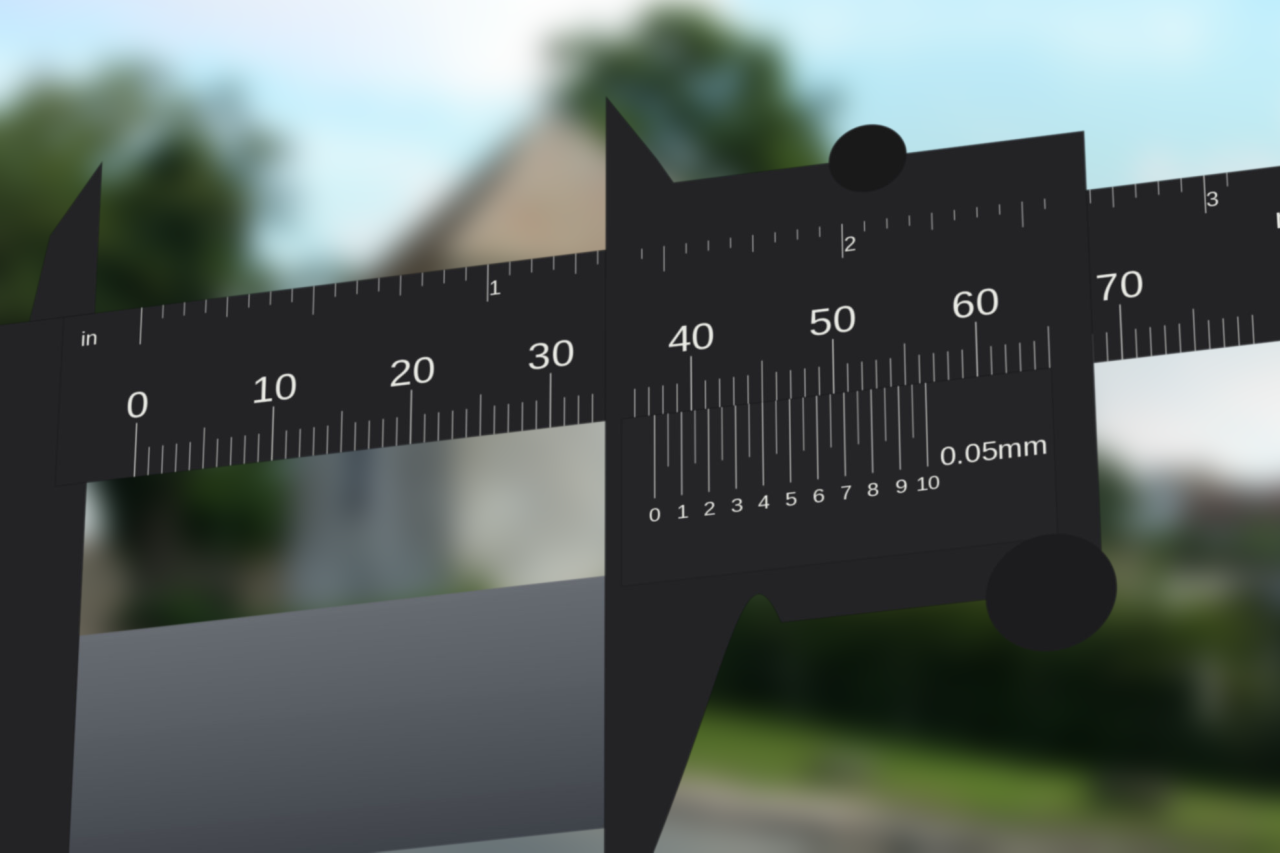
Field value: 37.4 mm
